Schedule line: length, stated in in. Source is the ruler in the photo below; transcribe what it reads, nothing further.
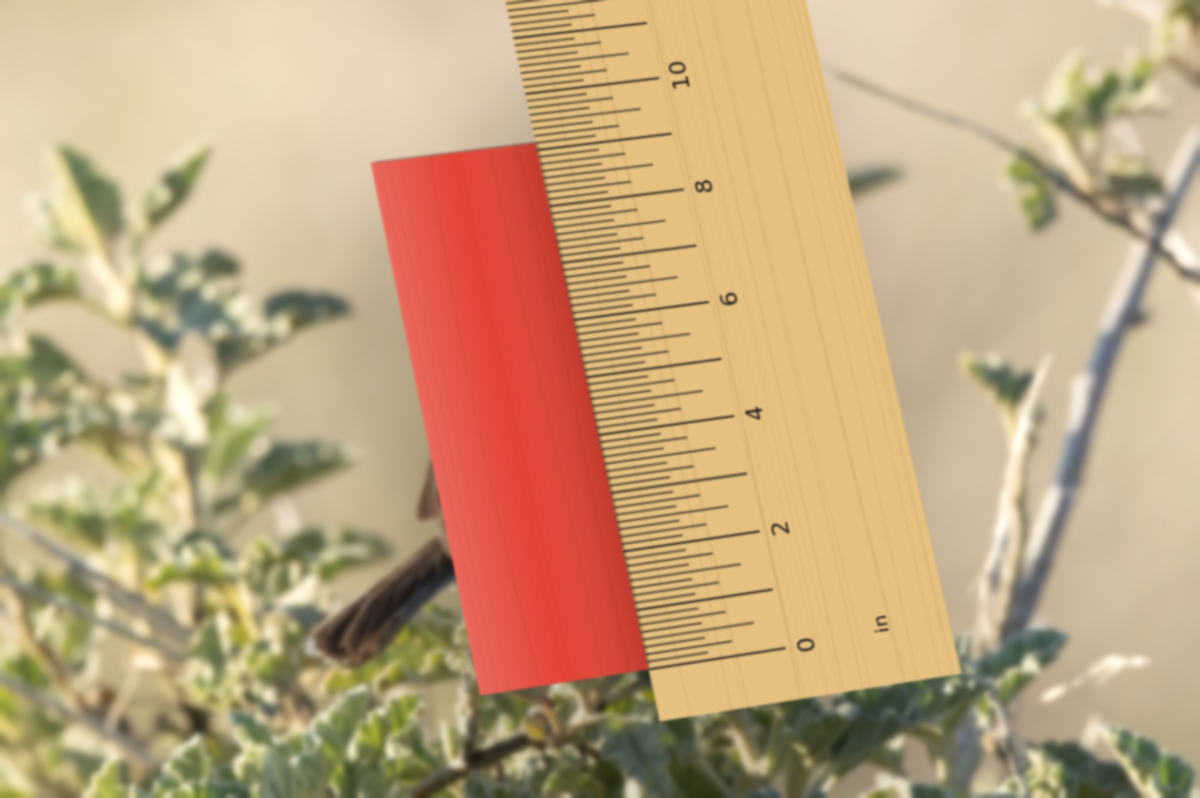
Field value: 9.125 in
